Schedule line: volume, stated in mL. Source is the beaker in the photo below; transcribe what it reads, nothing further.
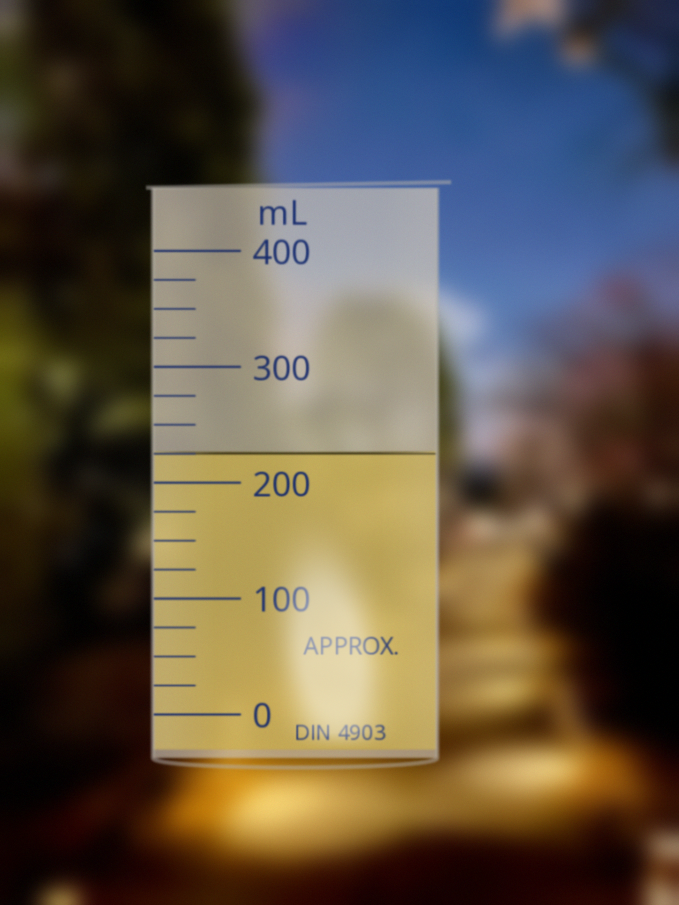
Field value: 225 mL
